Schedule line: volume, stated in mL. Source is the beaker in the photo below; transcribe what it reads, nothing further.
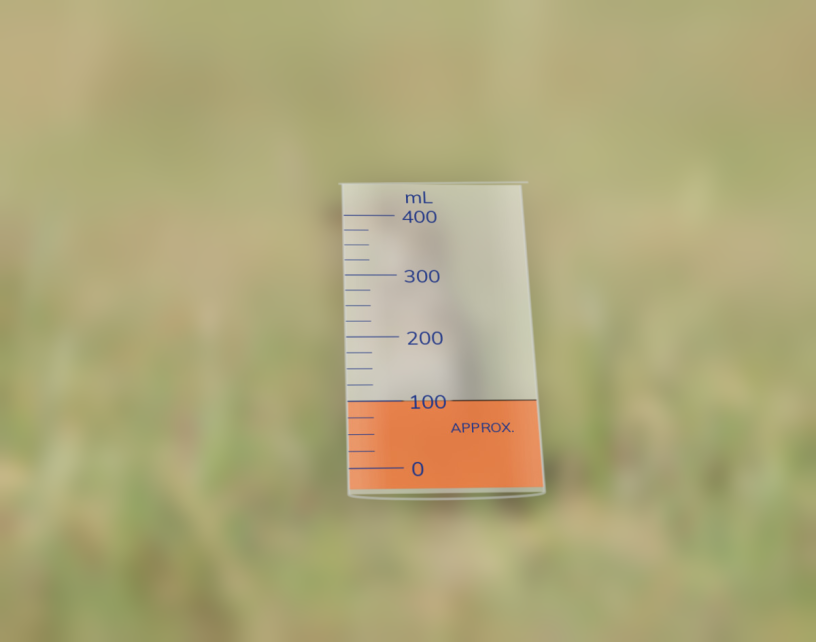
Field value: 100 mL
